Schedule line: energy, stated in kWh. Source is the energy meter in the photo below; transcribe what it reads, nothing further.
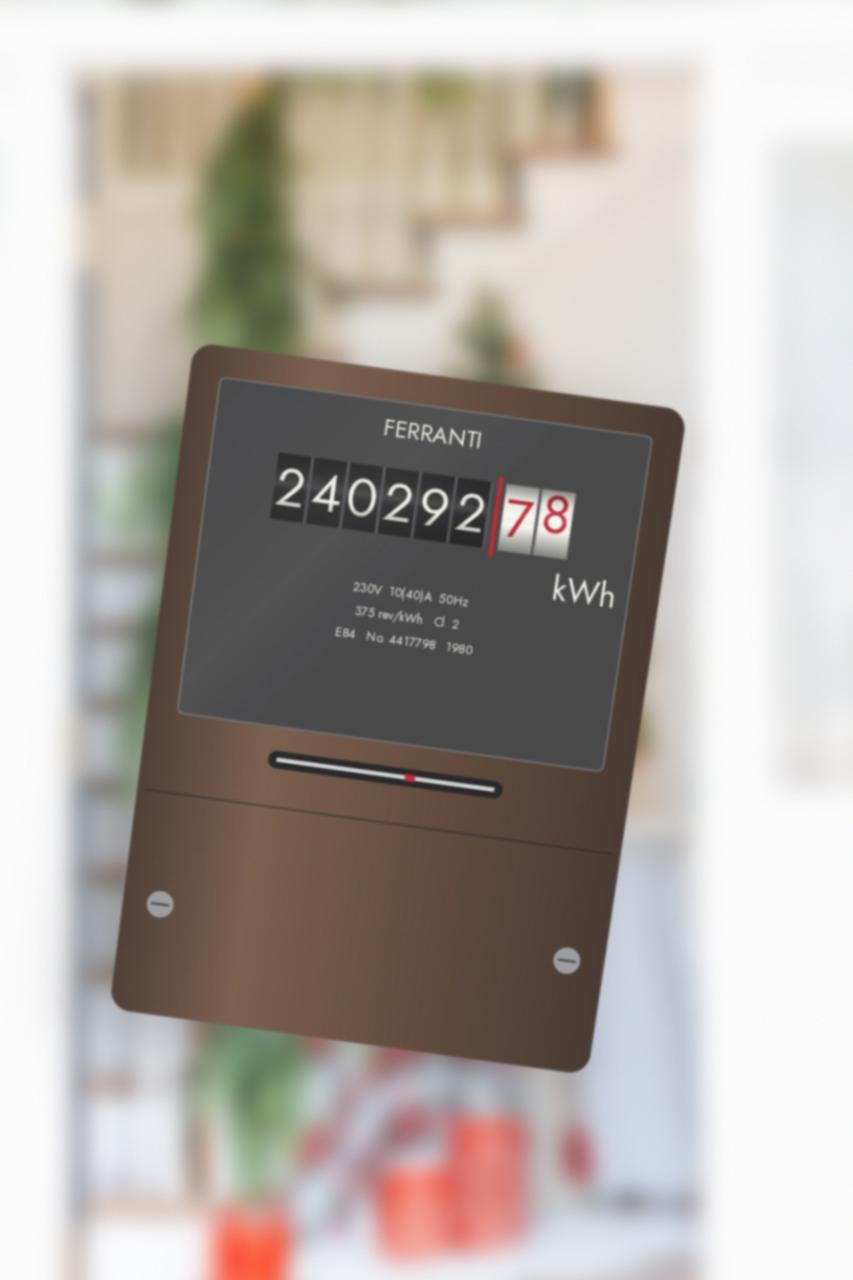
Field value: 240292.78 kWh
